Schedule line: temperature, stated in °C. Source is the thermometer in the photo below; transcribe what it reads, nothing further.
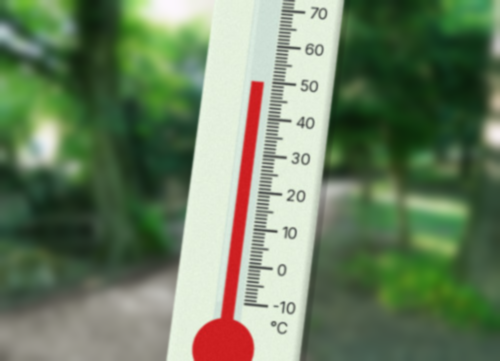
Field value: 50 °C
